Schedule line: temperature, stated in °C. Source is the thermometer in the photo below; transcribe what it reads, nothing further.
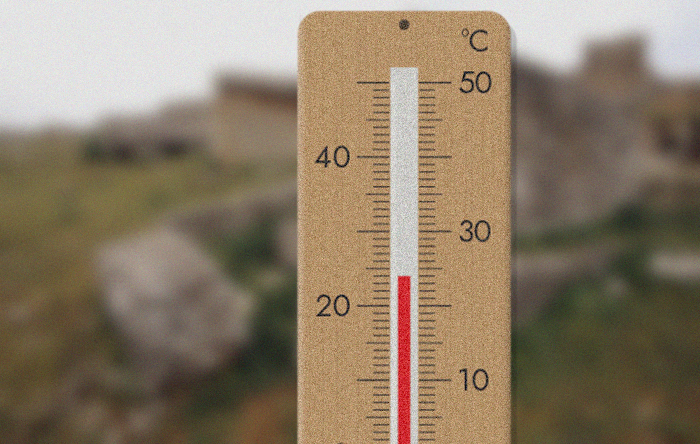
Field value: 24 °C
